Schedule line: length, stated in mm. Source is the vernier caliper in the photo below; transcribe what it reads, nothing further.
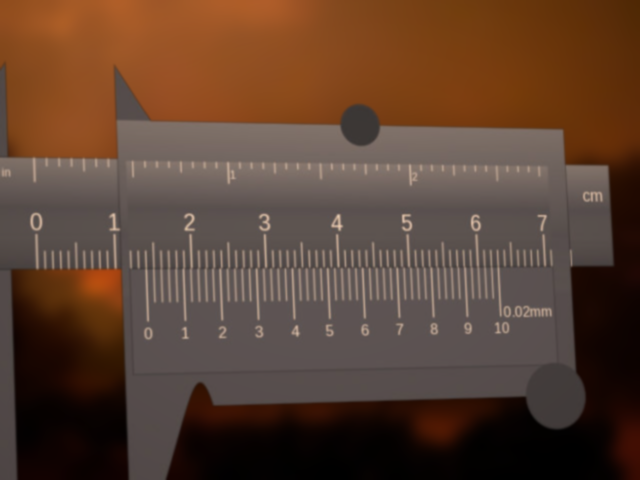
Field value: 14.0 mm
